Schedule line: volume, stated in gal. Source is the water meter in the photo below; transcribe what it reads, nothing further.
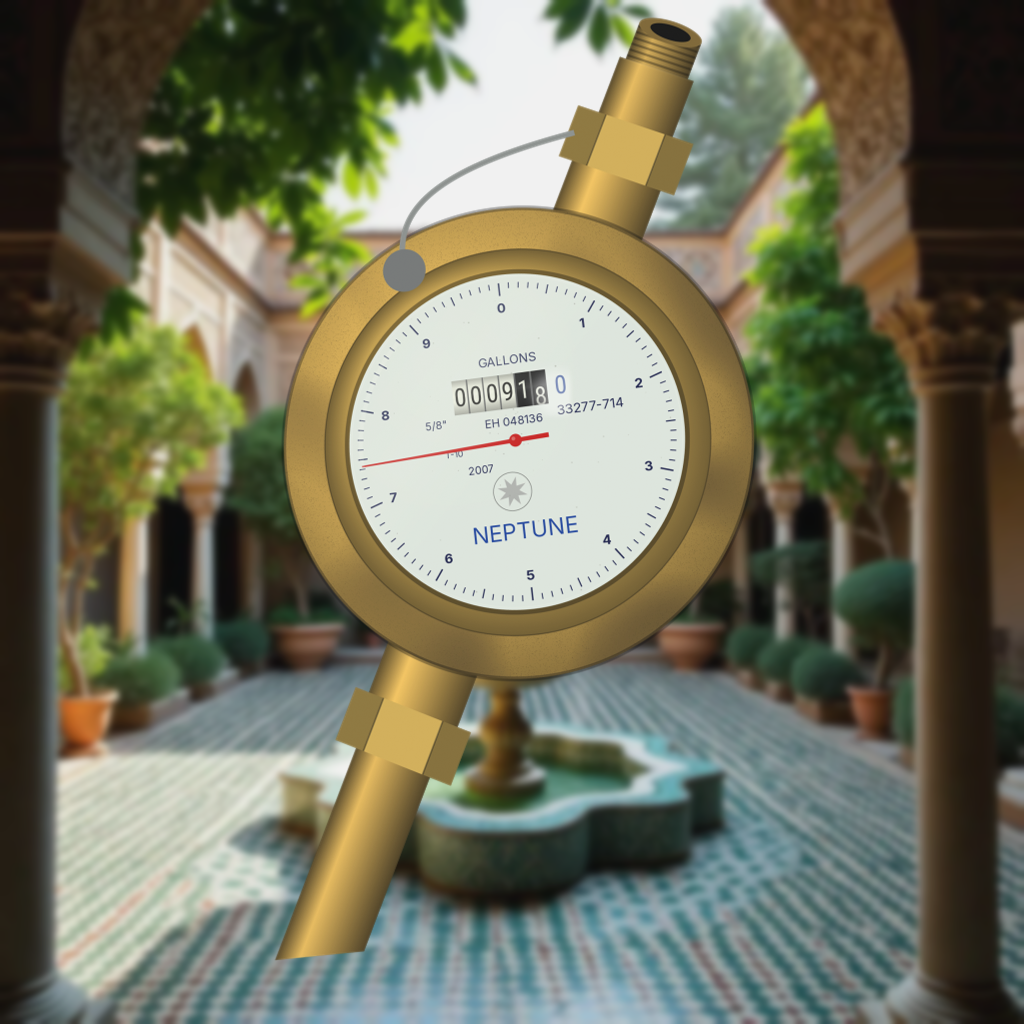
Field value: 9177.4 gal
